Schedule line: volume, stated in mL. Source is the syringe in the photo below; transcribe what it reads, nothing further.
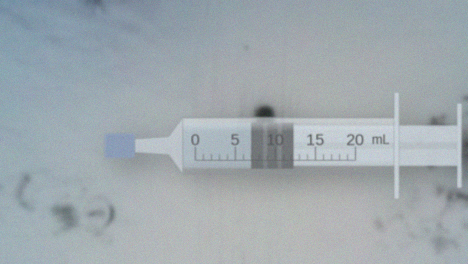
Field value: 7 mL
